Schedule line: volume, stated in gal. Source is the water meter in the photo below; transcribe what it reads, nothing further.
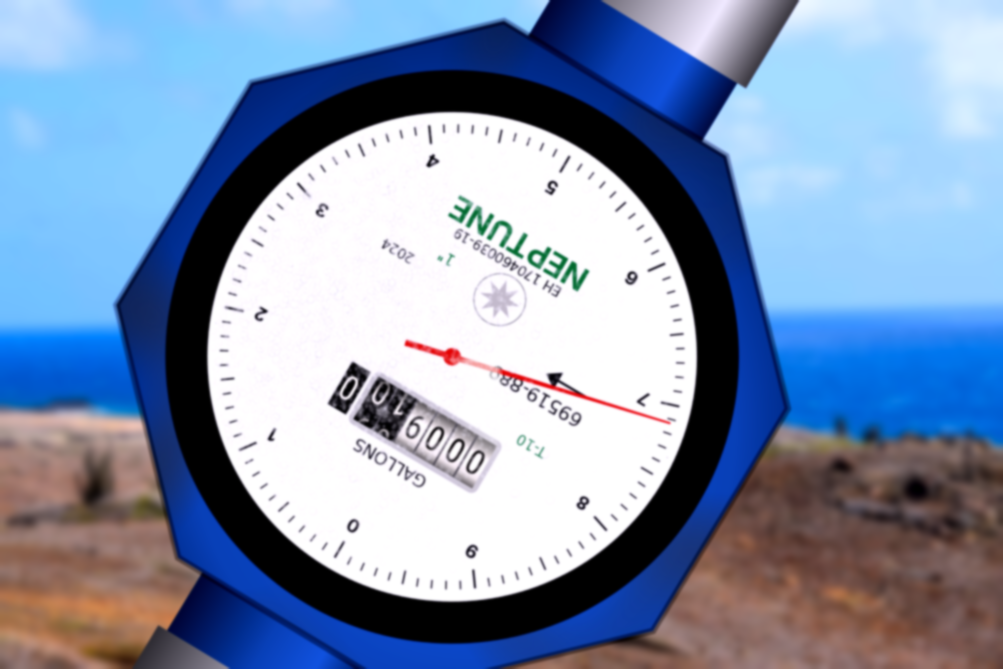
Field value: 9097.1 gal
